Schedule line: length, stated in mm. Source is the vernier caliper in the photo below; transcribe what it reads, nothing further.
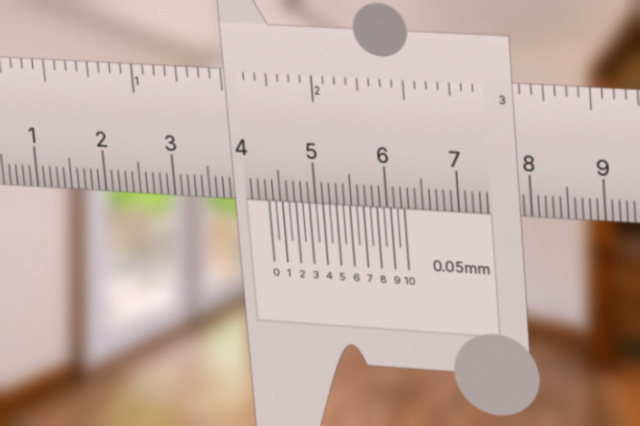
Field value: 43.4 mm
